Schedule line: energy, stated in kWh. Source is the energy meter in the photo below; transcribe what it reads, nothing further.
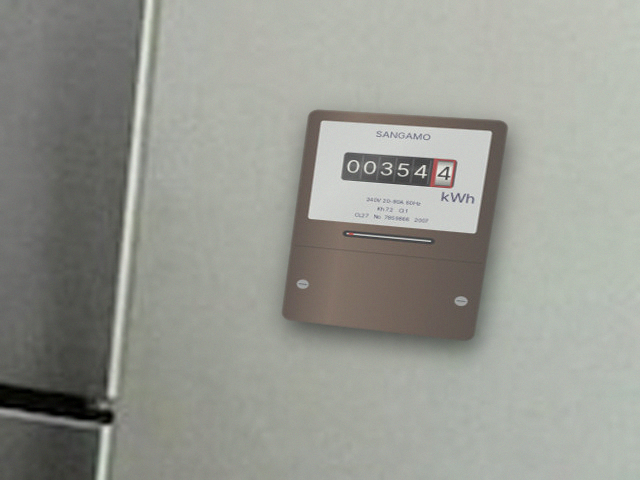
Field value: 354.4 kWh
